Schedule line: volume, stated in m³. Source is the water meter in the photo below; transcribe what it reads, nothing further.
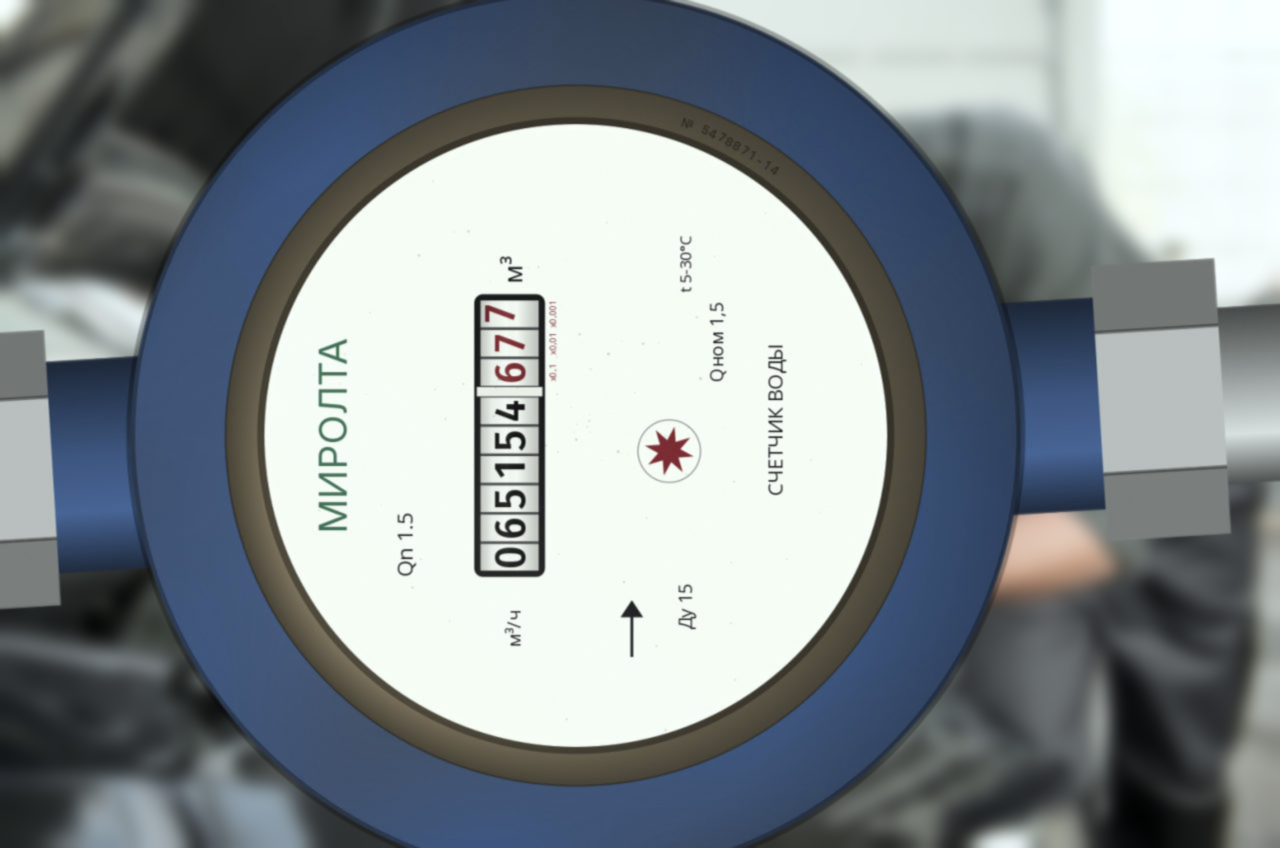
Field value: 65154.677 m³
